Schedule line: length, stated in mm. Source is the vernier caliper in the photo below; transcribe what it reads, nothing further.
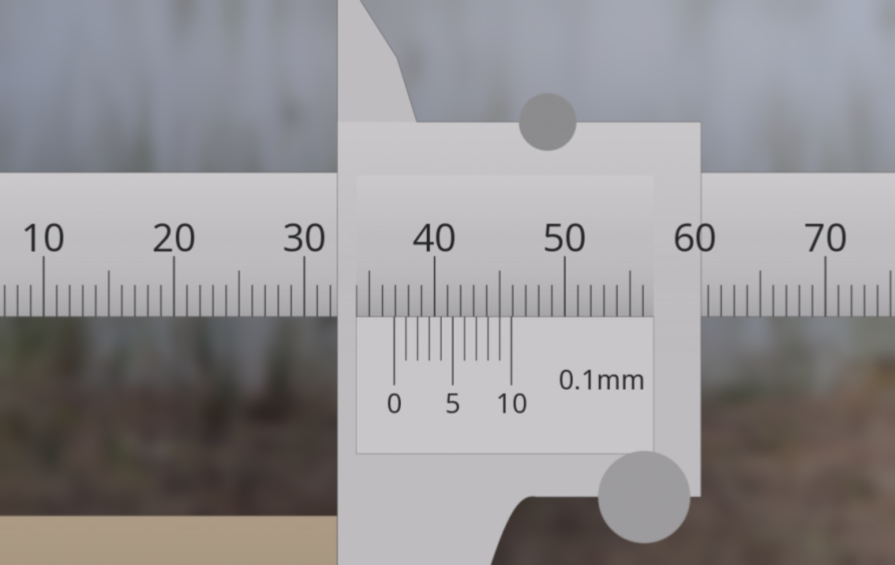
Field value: 36.9 mm
